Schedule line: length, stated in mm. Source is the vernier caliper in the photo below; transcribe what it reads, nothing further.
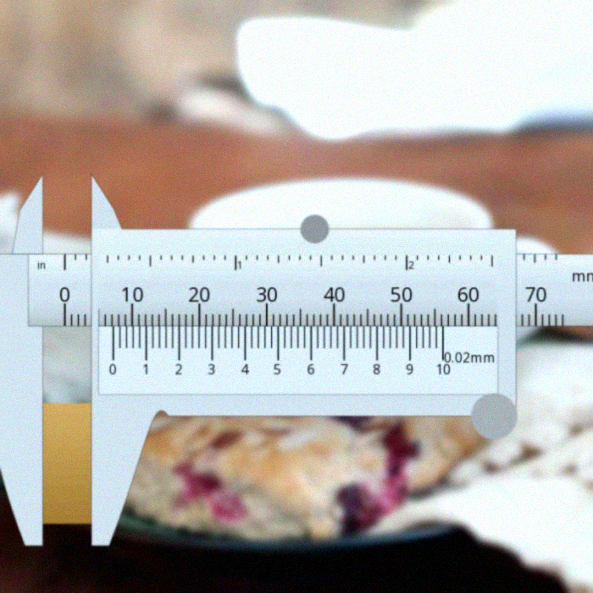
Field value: 7.2 mm
